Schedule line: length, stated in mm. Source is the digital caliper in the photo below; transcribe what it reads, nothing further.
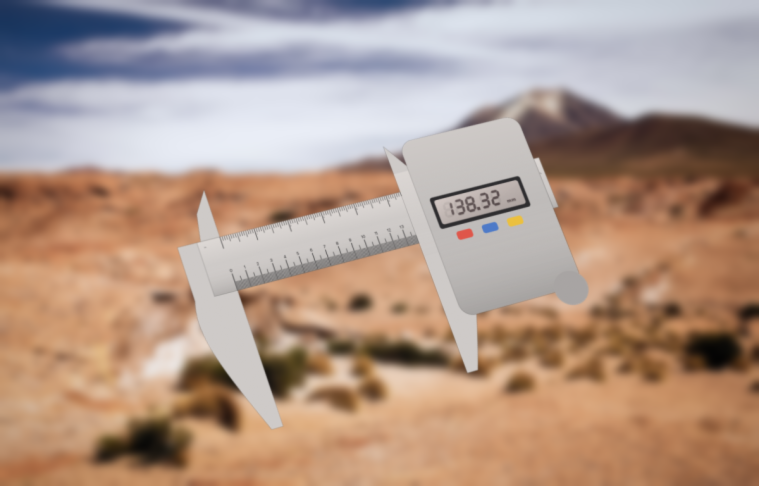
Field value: 138.32 mm
